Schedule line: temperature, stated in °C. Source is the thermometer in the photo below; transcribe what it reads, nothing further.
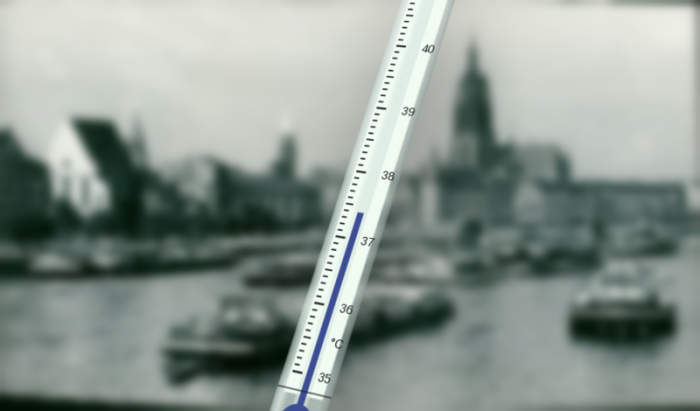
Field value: 37.4 °C
